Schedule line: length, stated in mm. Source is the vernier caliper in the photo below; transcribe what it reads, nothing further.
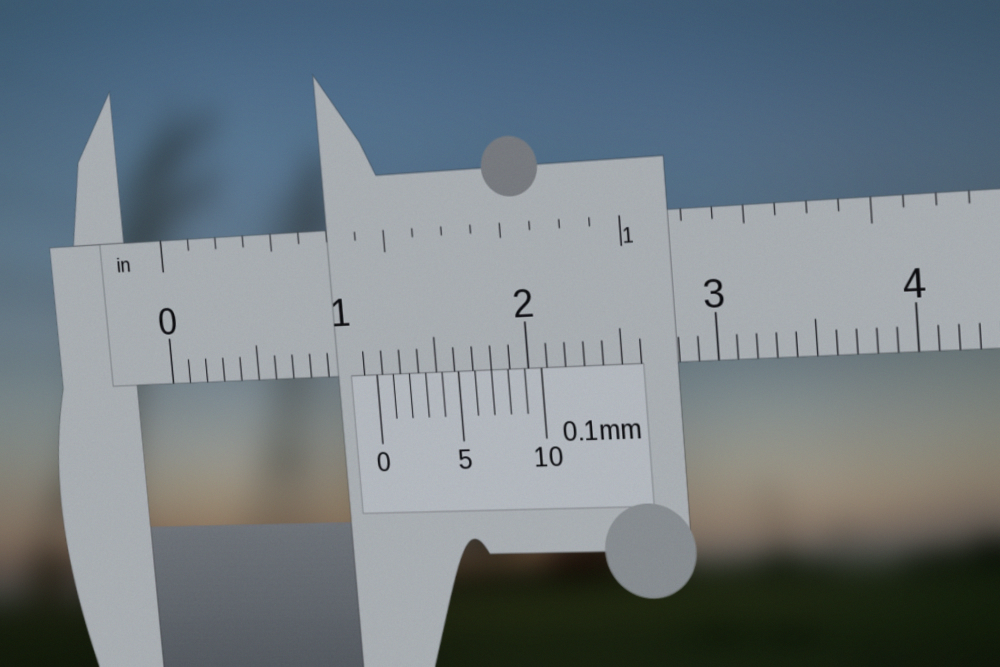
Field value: 11.7 mm
